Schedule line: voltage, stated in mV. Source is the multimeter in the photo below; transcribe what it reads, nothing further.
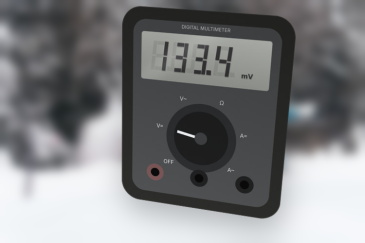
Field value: 133.4 mV
